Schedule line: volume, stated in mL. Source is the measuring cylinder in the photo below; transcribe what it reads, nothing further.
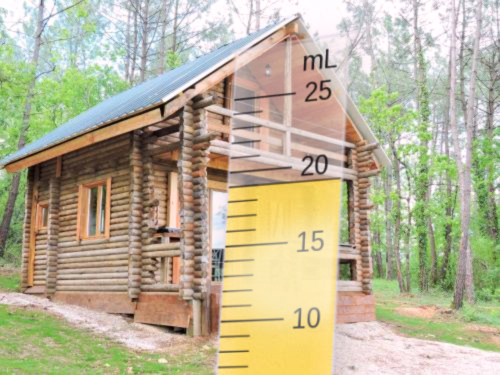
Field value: 19 mL
